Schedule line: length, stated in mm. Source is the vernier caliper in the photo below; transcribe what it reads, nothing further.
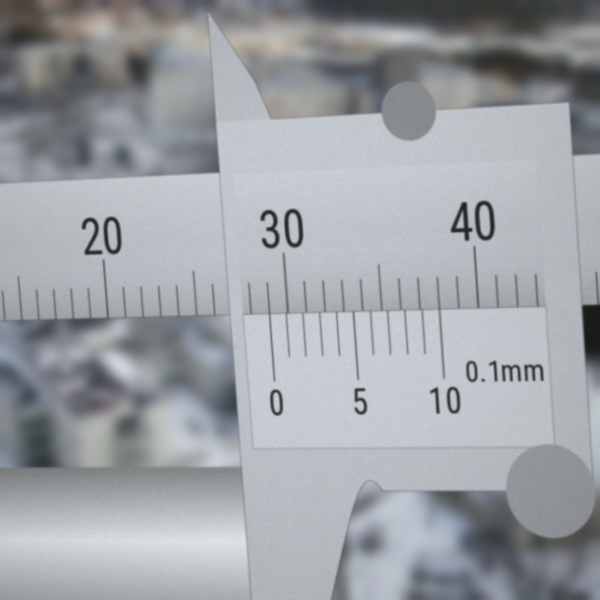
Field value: 29.0 mm
